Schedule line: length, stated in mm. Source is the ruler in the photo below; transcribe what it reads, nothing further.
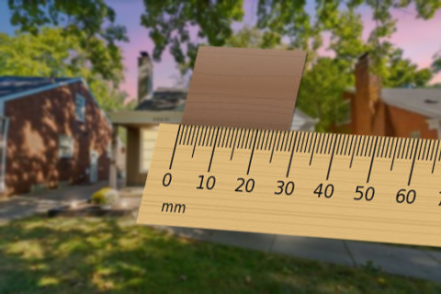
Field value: 28 mm
